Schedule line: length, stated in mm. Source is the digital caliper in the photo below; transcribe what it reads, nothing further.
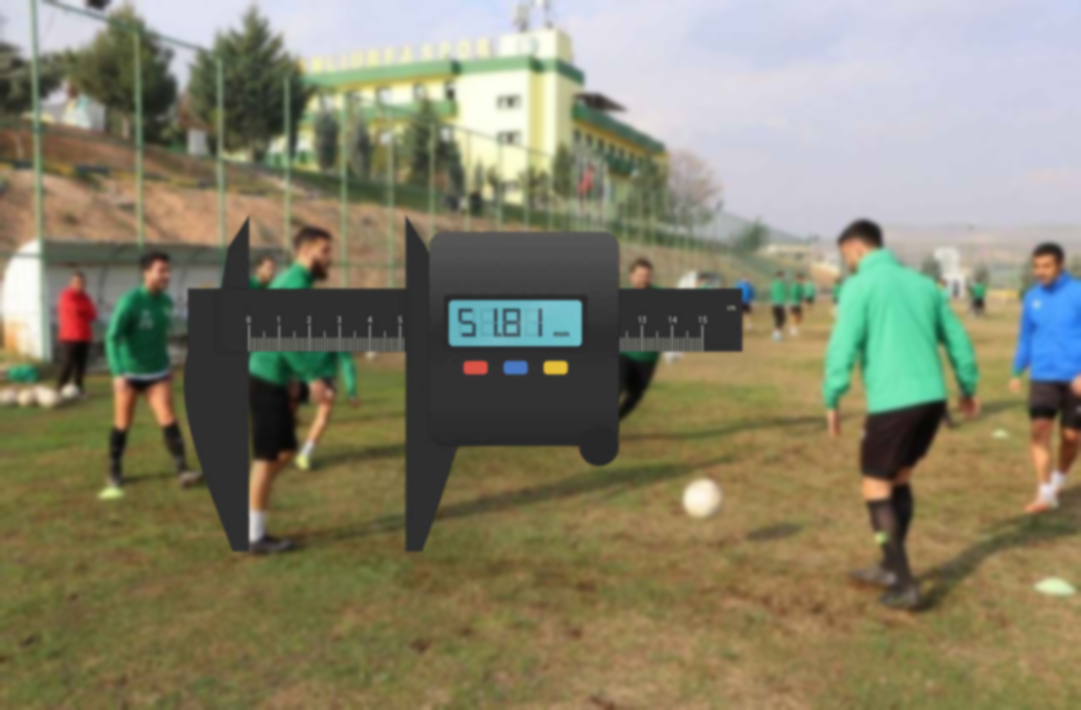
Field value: 51.81 mm
